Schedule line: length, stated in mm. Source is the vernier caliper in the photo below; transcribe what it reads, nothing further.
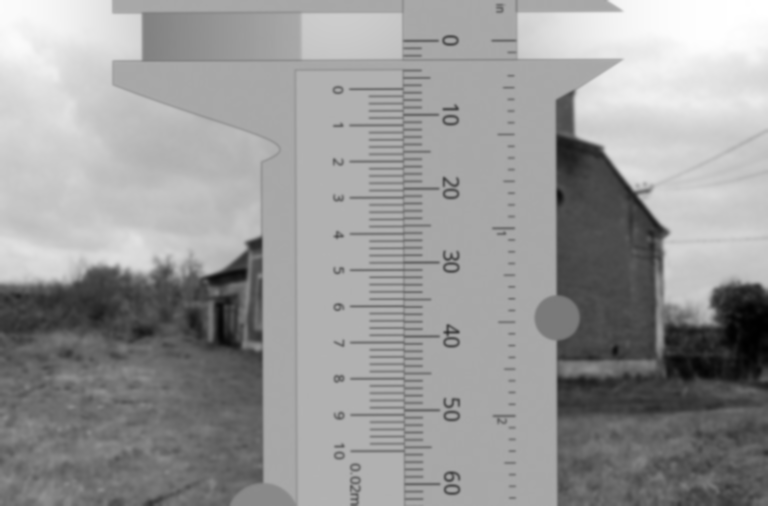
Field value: 6.5 mm
